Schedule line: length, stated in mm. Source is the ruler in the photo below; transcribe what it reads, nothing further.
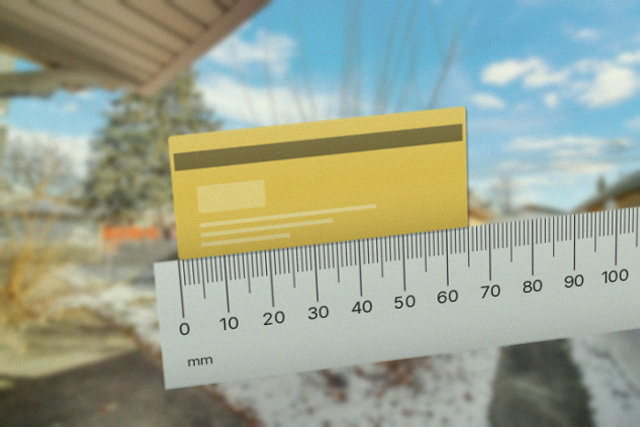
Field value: 65 mm
